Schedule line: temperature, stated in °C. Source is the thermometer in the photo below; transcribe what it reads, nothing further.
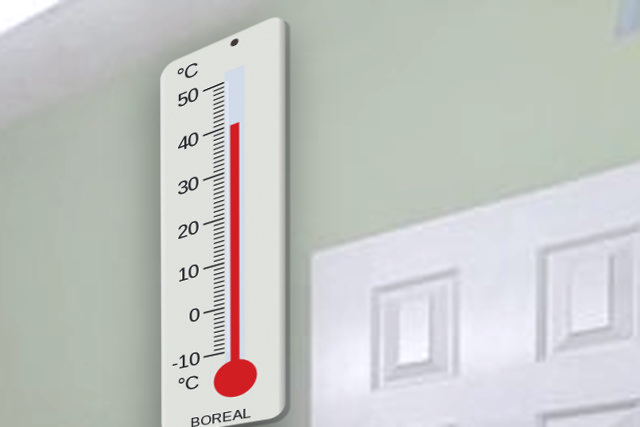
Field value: 40 °C
